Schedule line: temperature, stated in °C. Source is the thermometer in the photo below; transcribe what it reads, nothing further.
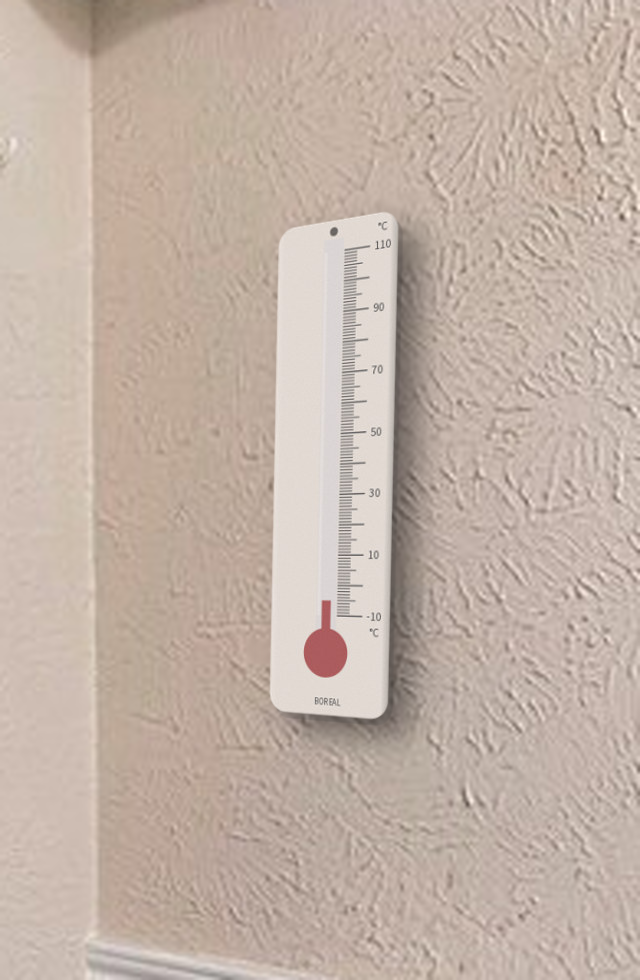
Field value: -5 °C
